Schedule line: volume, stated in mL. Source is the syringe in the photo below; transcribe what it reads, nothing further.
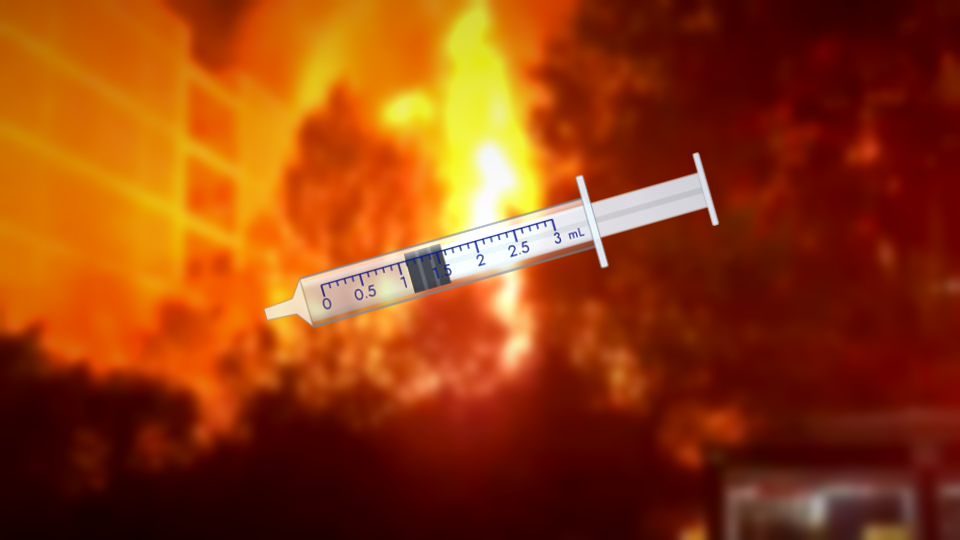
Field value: 1.1 mL
